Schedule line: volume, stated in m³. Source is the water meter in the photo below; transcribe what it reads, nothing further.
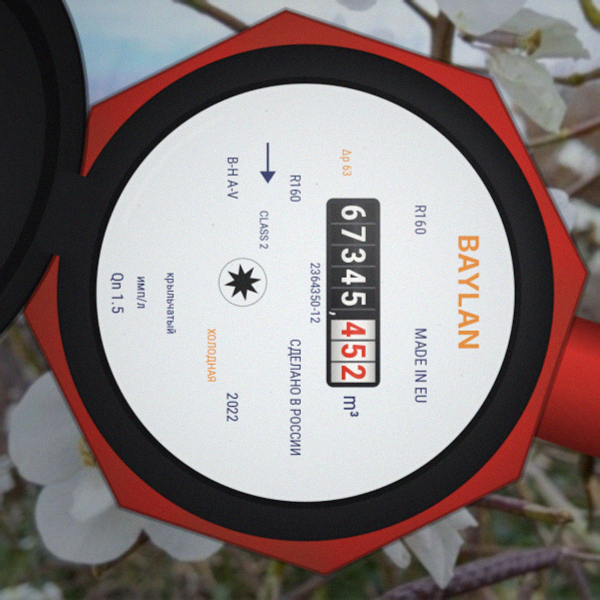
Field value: 67345.452 m³
